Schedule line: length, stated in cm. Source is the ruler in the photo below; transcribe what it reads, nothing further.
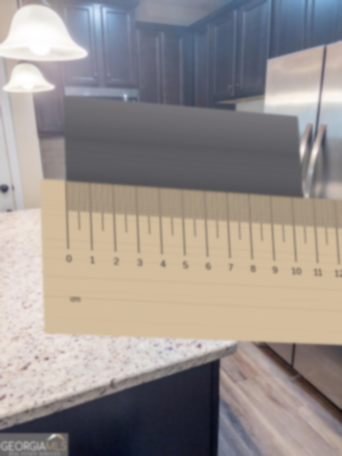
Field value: 10.5 cm
